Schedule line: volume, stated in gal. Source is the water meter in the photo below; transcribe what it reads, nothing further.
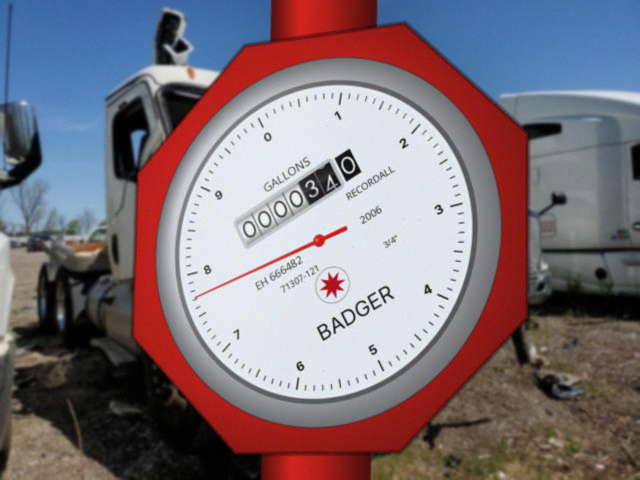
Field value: 337.7 gal
